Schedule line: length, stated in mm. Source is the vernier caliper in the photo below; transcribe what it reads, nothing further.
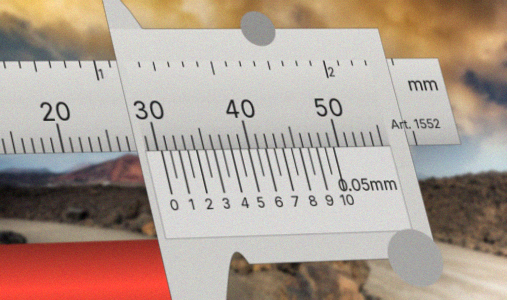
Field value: 30.4 mm
